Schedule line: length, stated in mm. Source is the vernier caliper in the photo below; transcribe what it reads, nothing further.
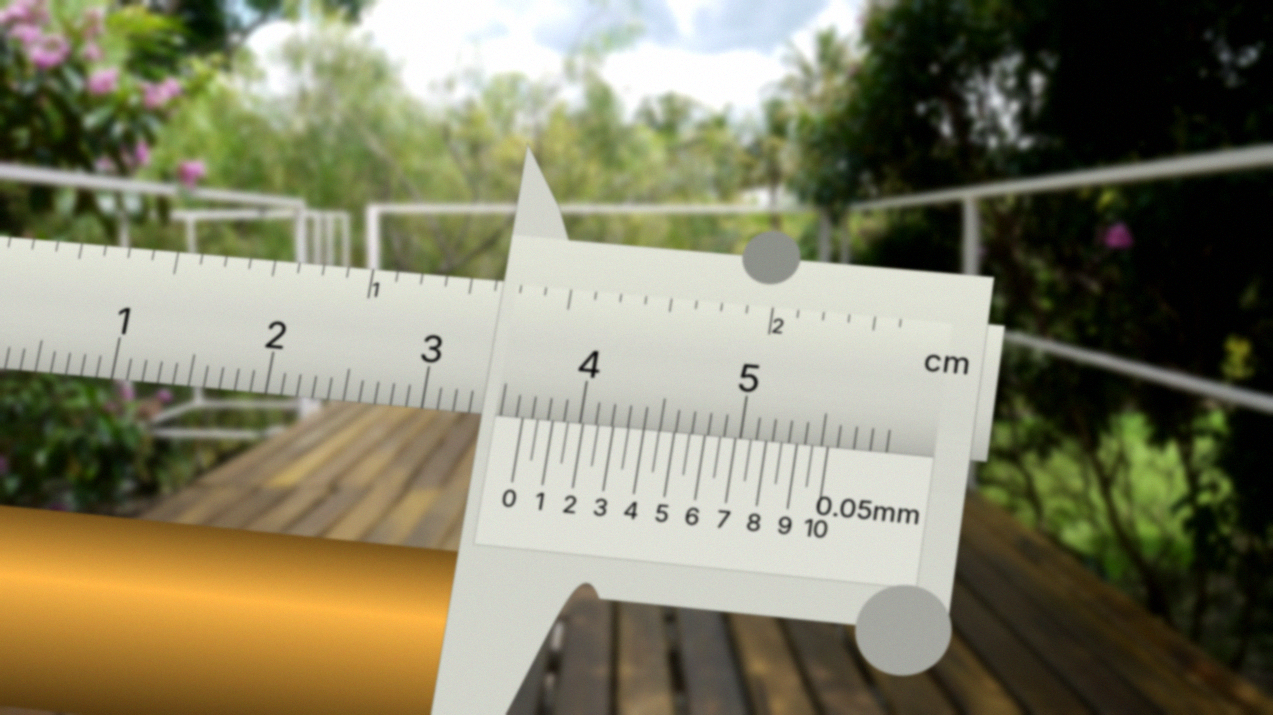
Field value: 36.4 mm
